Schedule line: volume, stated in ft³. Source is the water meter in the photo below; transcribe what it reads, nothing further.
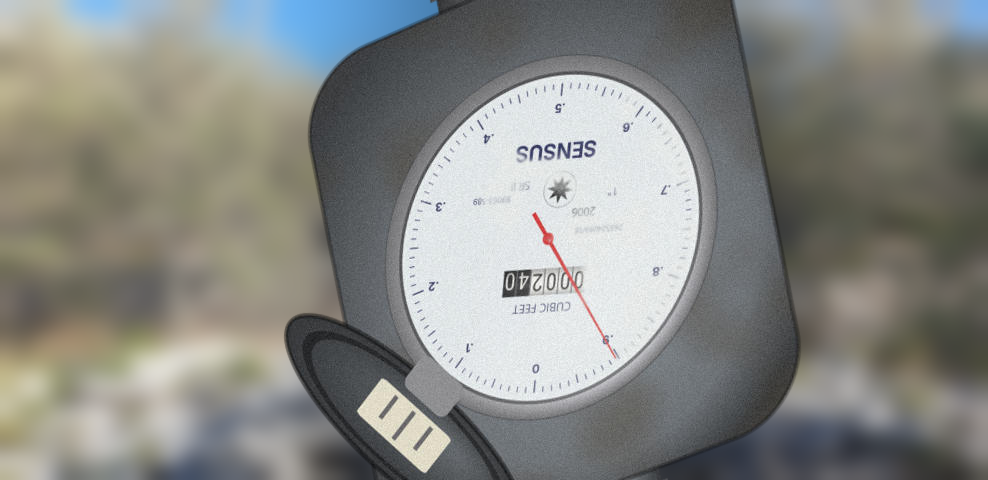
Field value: 239.90 ft³
